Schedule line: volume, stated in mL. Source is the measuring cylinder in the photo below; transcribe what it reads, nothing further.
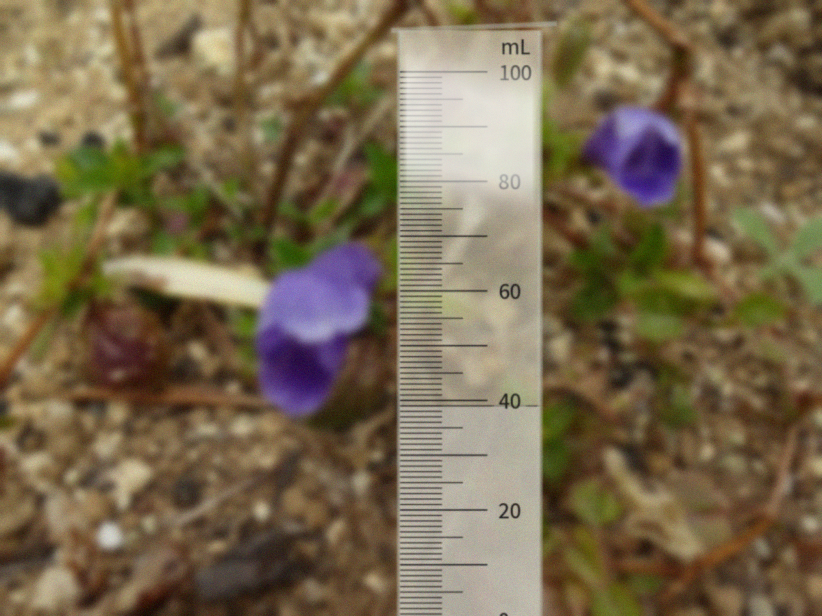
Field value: 39 mL
